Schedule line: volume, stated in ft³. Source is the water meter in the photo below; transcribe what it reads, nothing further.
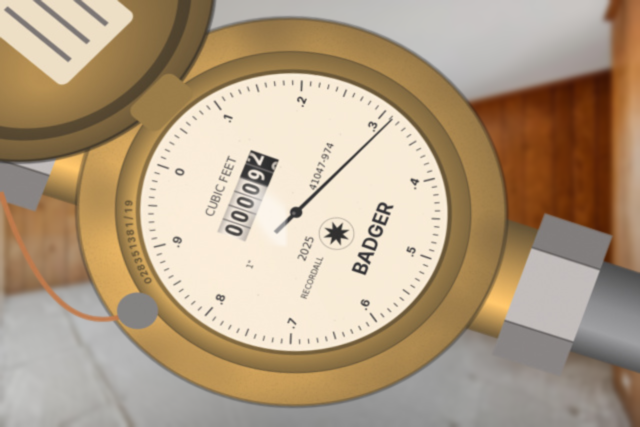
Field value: 92.31 ft³
